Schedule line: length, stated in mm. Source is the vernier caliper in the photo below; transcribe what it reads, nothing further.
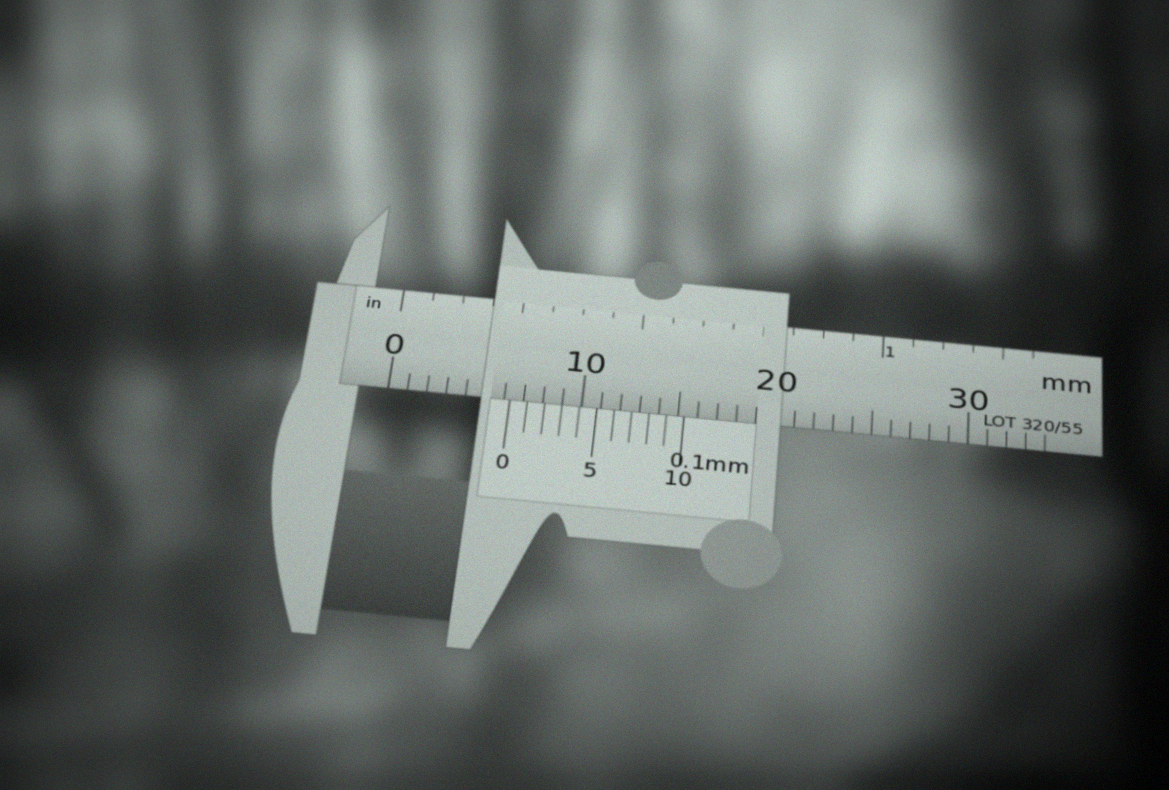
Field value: 6.3 mm
